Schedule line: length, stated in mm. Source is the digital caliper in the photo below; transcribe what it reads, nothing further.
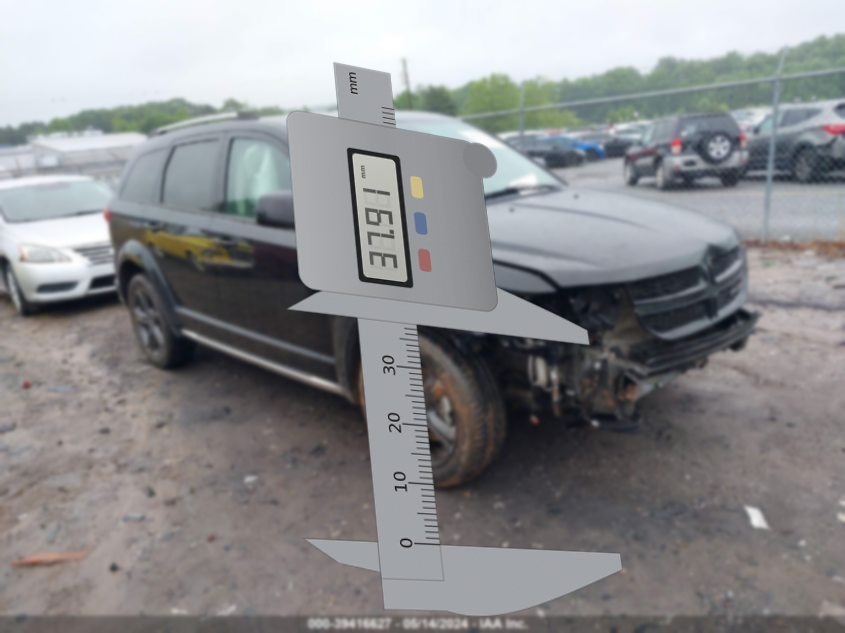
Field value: 37.91 mm
